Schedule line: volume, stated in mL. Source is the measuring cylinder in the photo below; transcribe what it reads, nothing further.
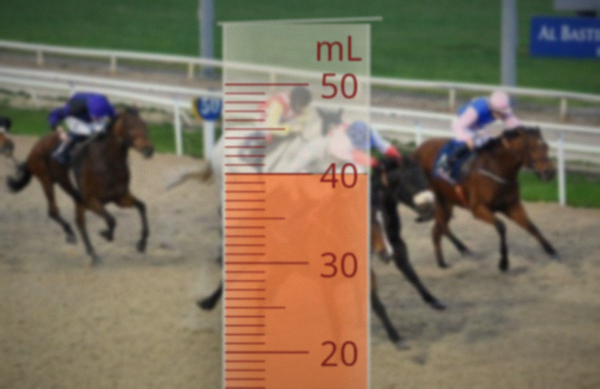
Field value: 40 mL
